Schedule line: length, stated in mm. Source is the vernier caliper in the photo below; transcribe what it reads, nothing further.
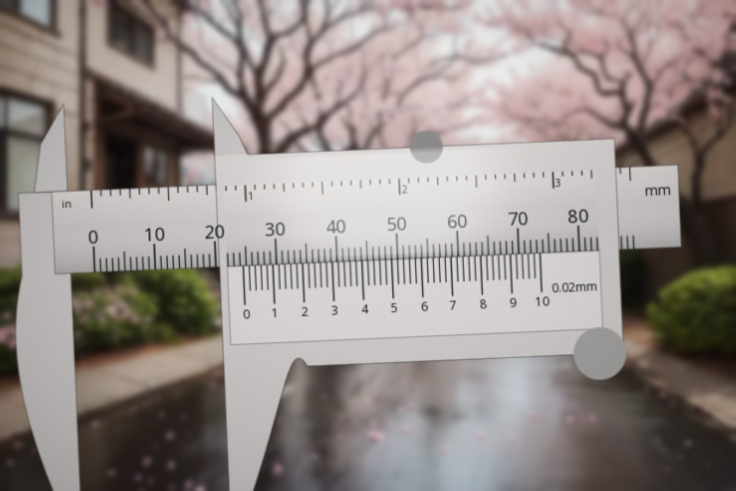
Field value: 24.5 mm
